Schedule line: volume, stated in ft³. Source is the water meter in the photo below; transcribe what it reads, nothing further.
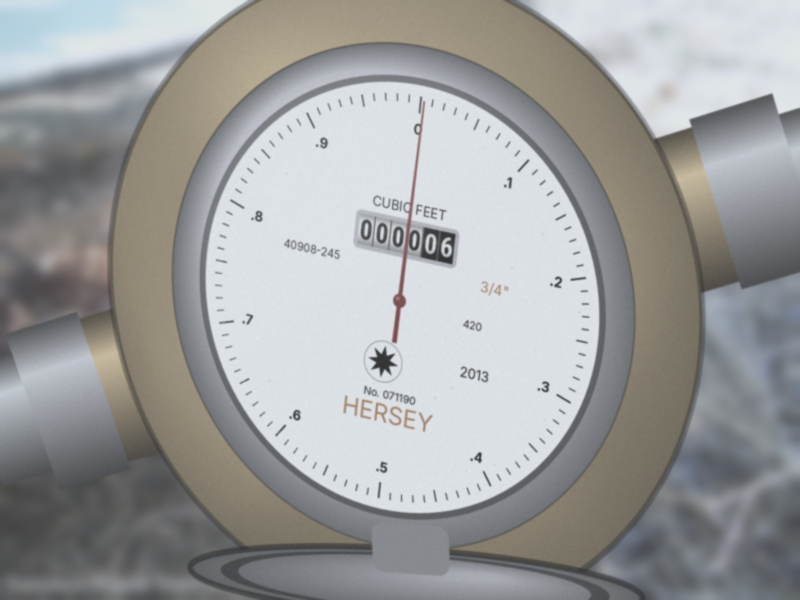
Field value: 6.00 ft³
